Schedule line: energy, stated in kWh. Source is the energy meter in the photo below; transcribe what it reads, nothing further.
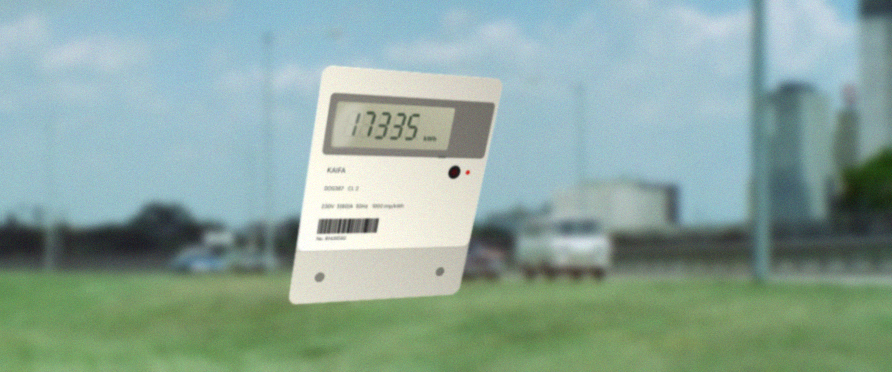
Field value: 17335 kWh
